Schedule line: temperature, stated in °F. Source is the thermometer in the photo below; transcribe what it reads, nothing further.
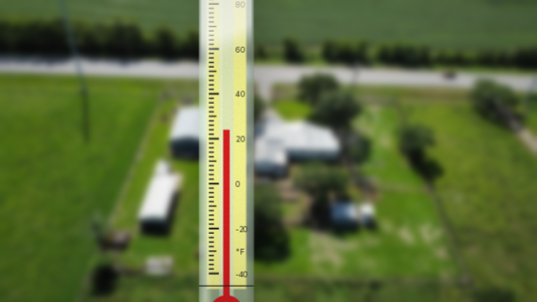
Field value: 24 °F
